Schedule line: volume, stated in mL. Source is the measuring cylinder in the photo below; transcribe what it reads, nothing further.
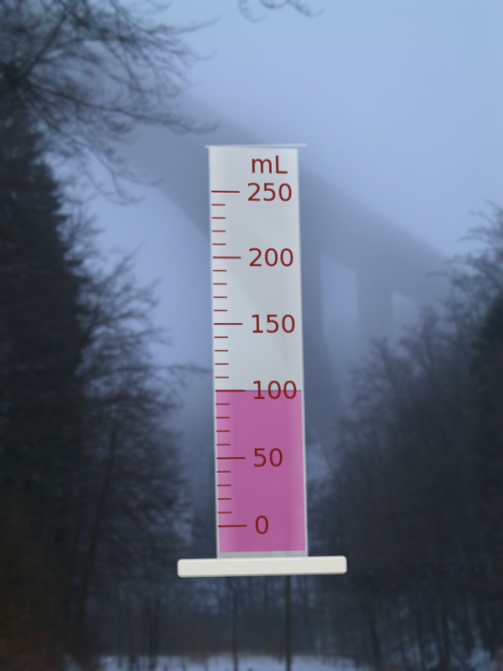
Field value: 100 mL
